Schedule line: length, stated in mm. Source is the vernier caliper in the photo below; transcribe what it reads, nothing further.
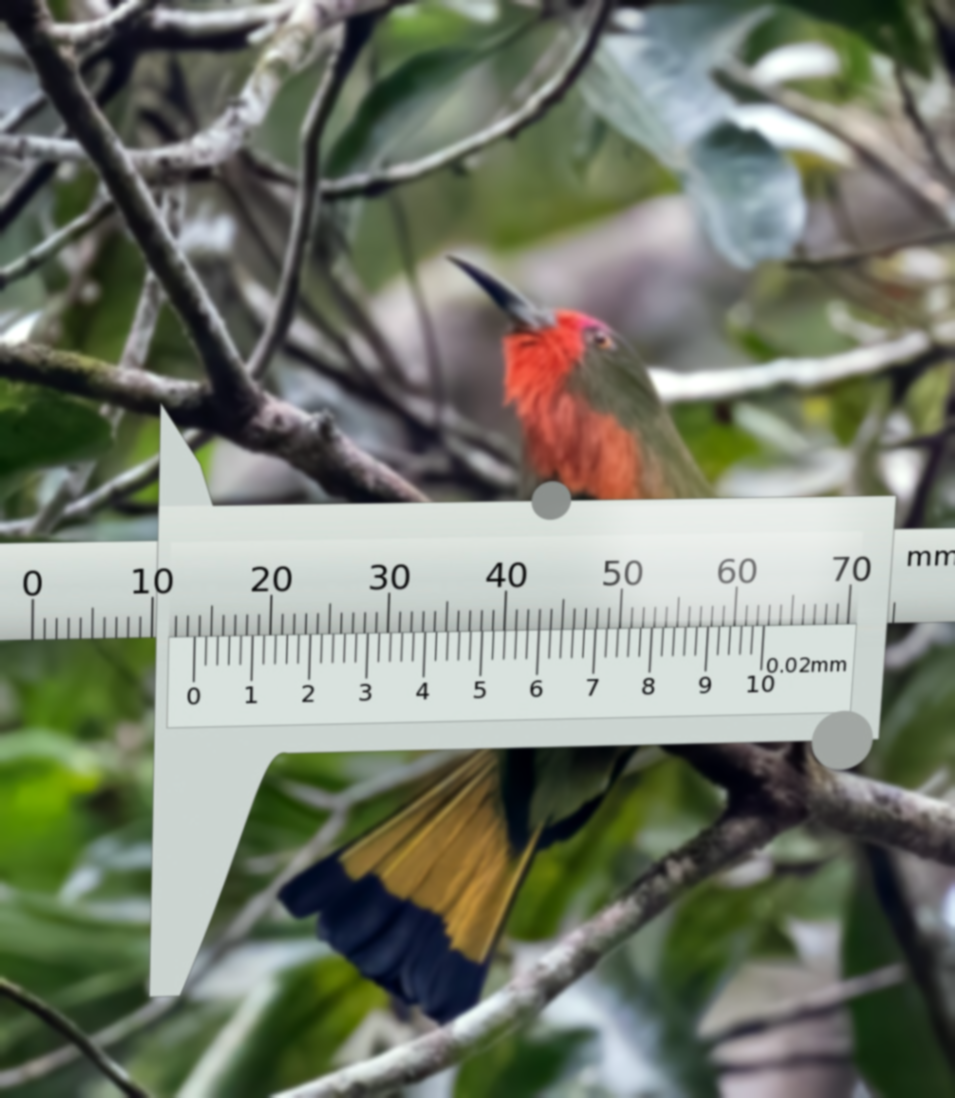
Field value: 13.6 mm
